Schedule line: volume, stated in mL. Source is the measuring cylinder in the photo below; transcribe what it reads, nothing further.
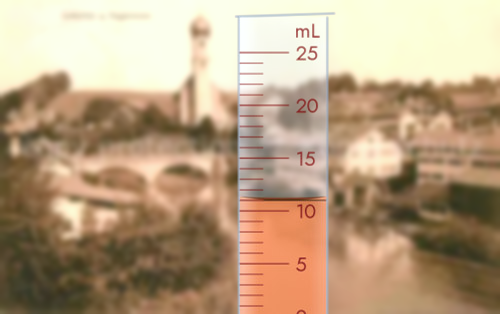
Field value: 11 mL
